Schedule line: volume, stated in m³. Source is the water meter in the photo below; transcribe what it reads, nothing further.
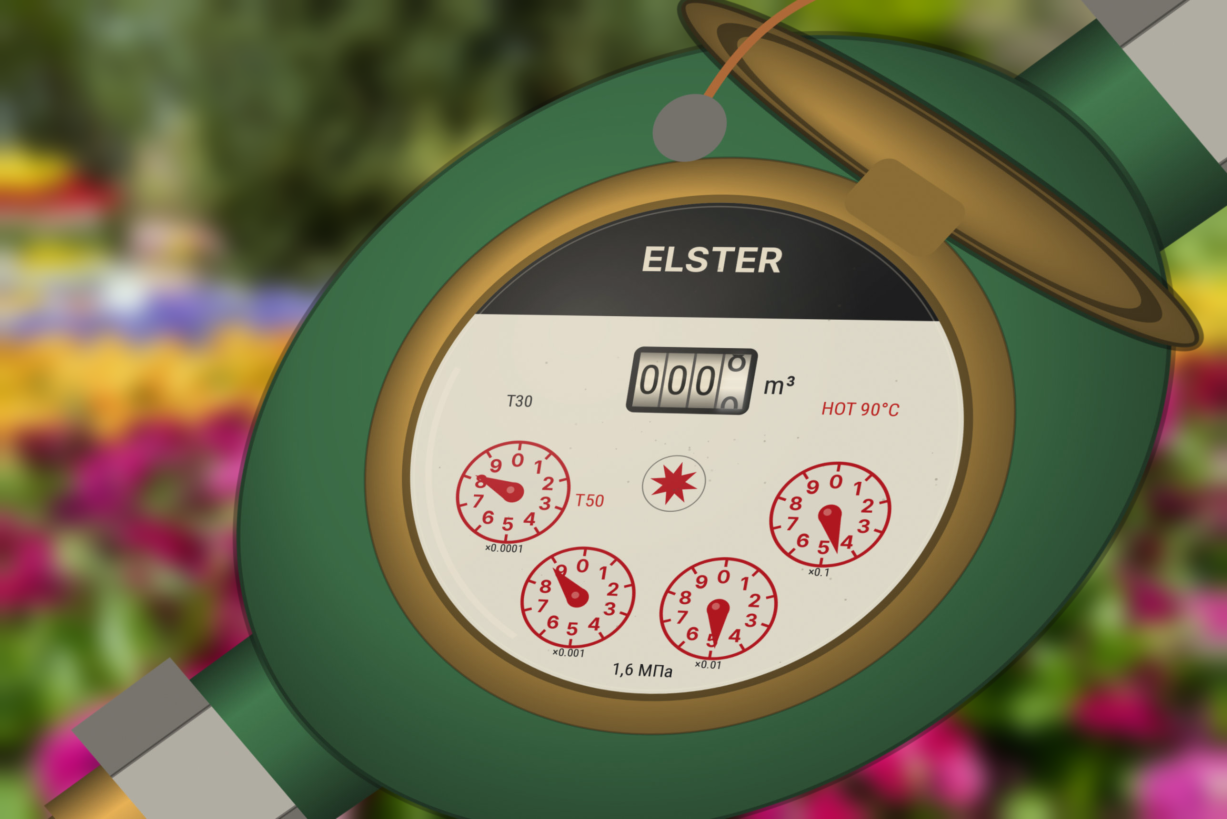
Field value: 8.4488 m³
